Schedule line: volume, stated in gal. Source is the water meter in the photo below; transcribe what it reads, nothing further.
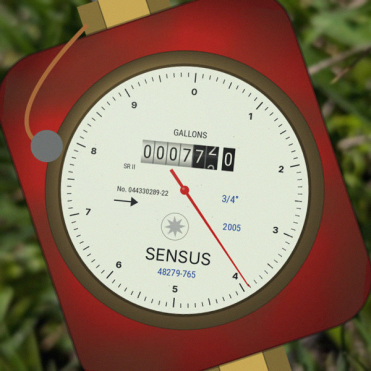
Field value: 7723.9 gal
